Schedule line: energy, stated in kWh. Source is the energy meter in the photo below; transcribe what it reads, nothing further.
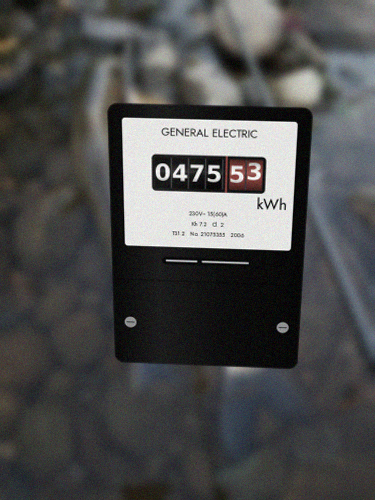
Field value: 475.53 kWh
